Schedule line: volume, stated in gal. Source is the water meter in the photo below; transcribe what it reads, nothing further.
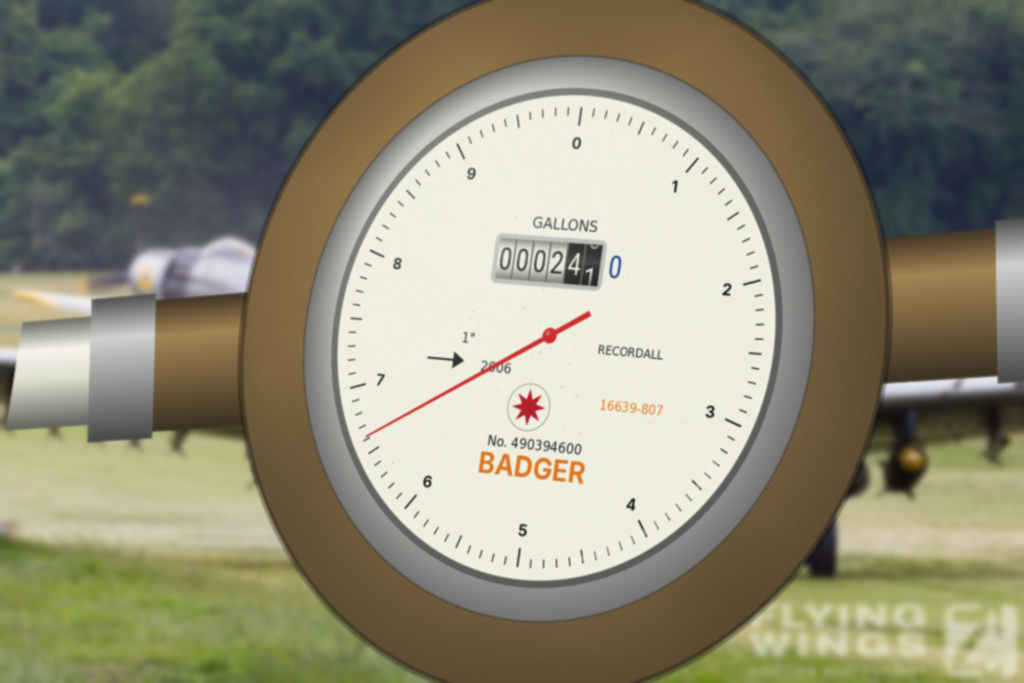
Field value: 2406.6 gal
